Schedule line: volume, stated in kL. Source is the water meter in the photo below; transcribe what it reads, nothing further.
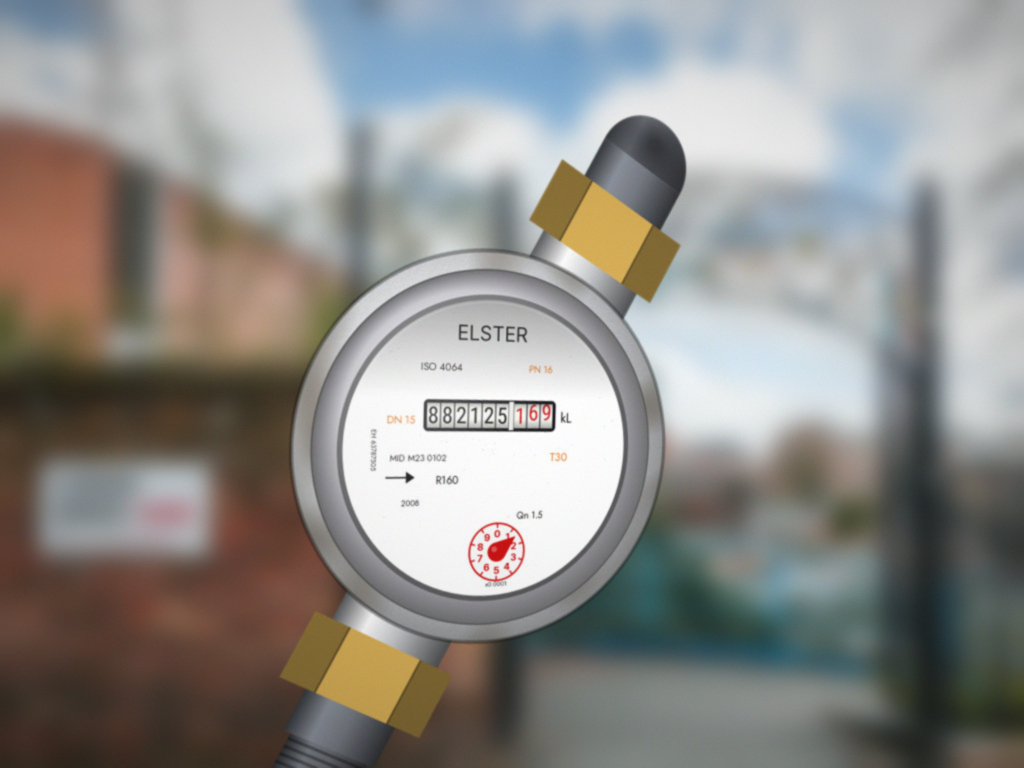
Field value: 882125.1691 kL
